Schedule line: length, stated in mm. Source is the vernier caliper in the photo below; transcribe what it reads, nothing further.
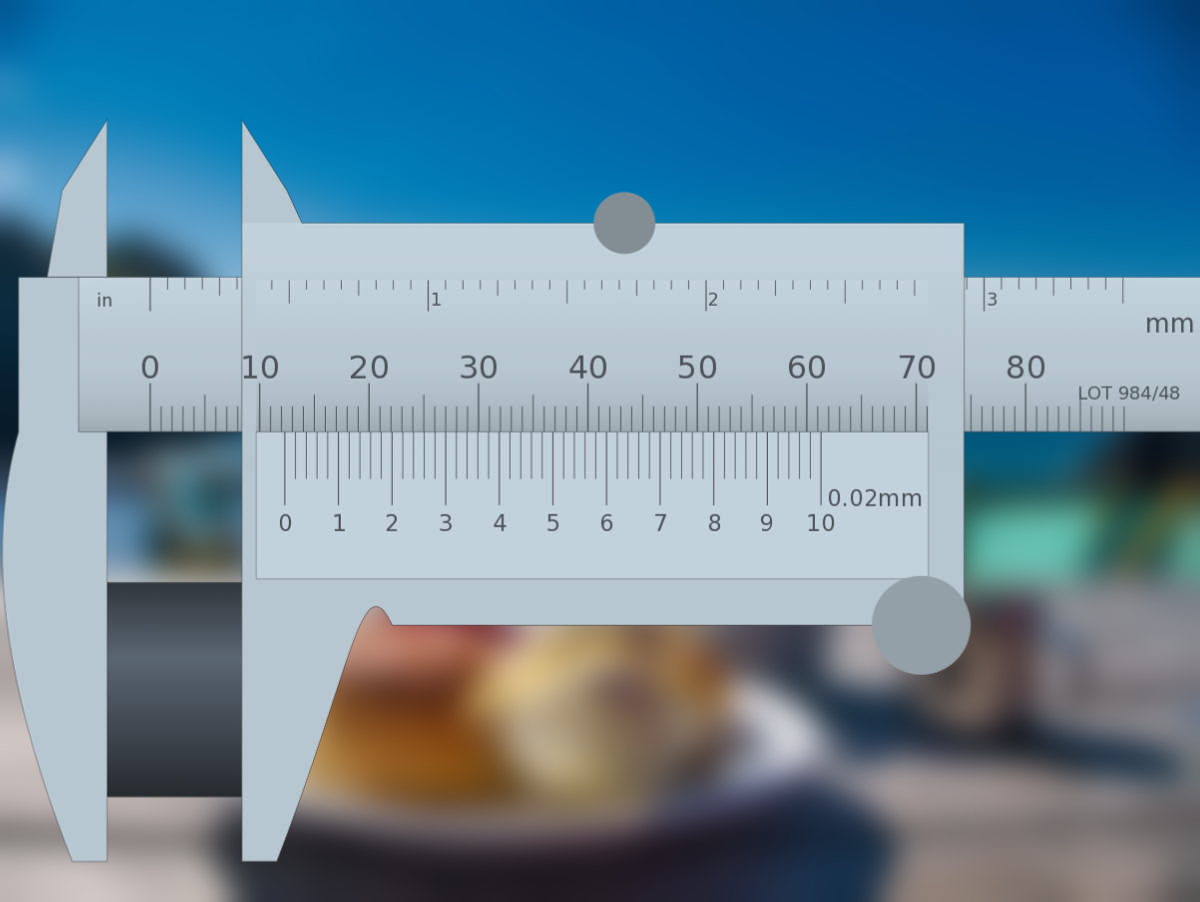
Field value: 12.3 mm
